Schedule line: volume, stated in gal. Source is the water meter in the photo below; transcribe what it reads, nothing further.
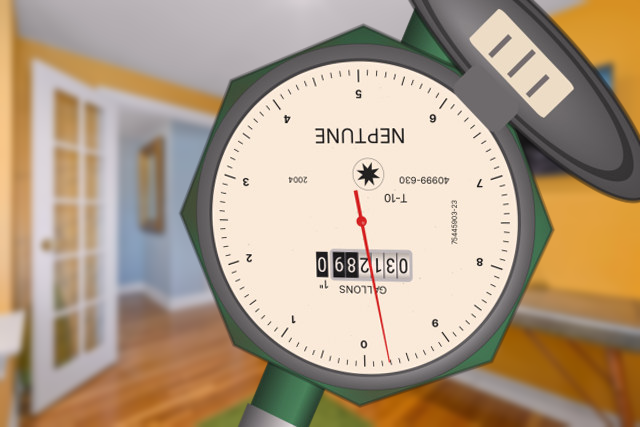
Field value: 312889.7 gal
